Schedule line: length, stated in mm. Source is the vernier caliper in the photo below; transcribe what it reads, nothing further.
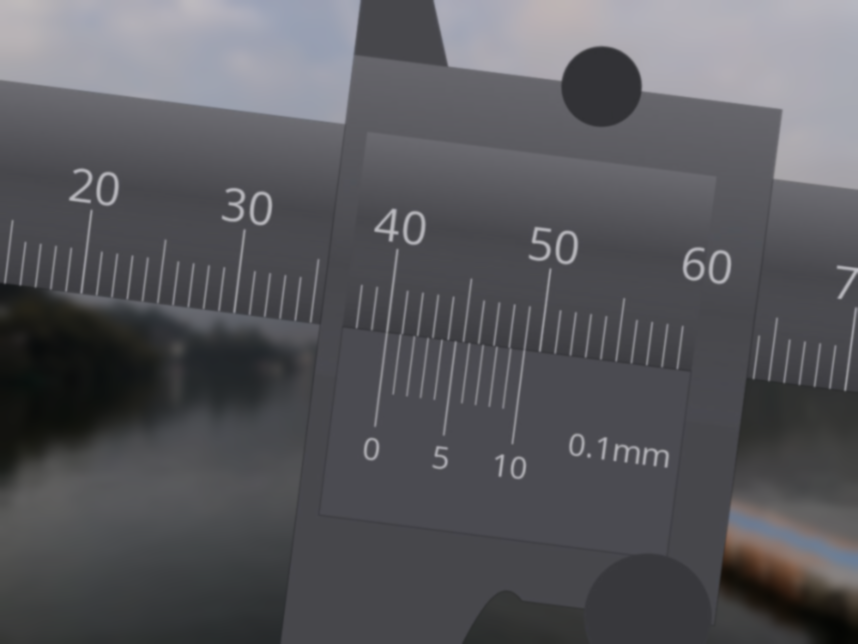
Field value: 40.0 mm
